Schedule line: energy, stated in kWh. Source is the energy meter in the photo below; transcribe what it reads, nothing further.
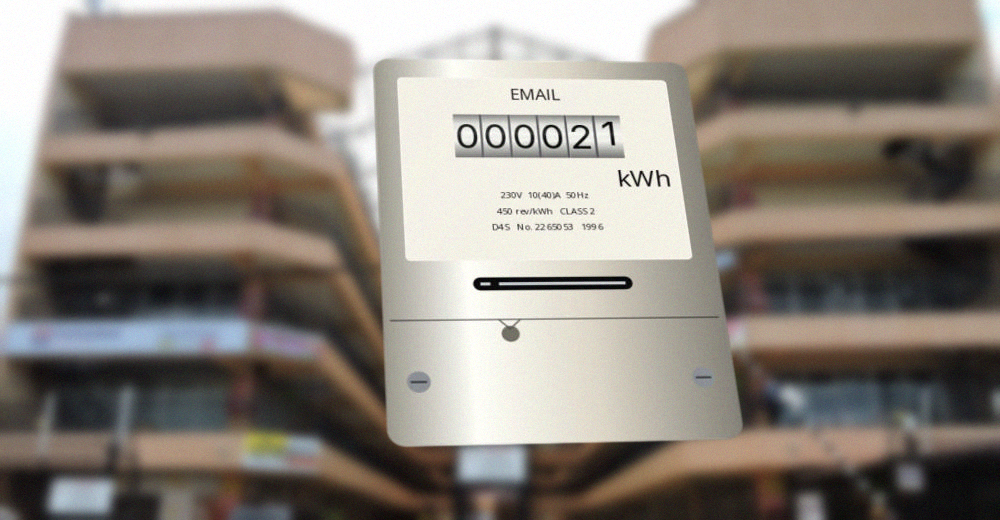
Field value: 21 kWh
